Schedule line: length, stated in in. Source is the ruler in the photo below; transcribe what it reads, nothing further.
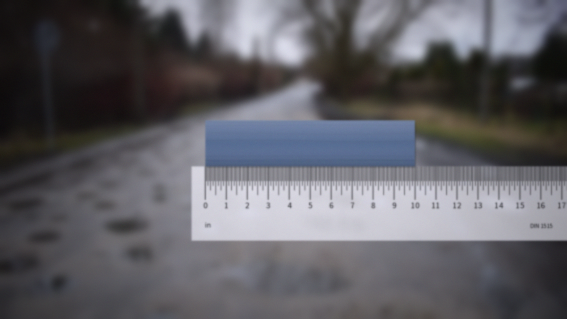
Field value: 10 in
